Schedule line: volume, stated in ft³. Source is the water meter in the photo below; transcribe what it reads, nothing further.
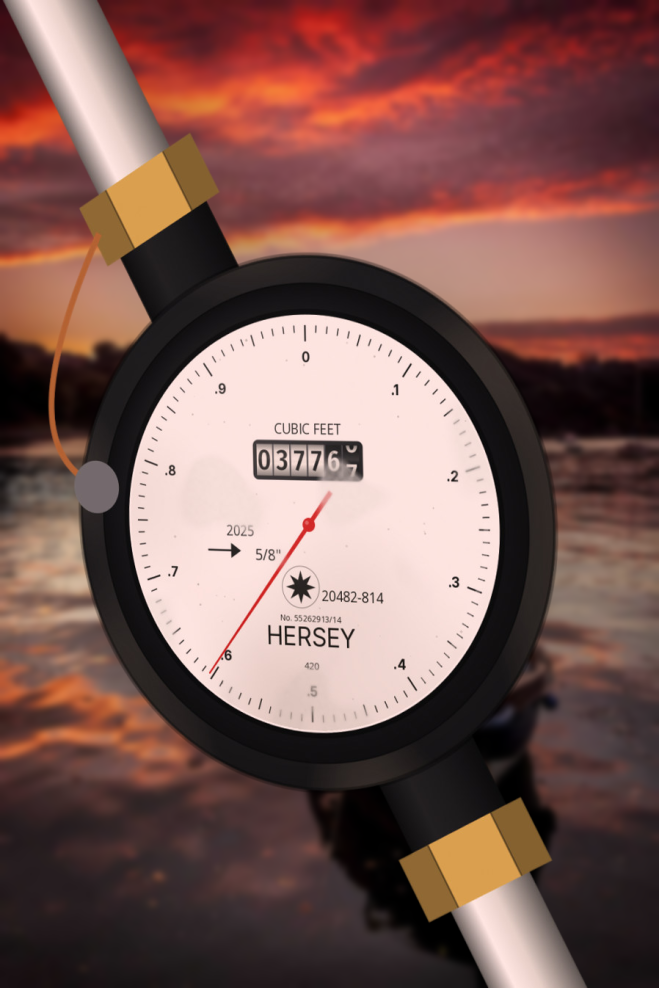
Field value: 37766.60 ft³
